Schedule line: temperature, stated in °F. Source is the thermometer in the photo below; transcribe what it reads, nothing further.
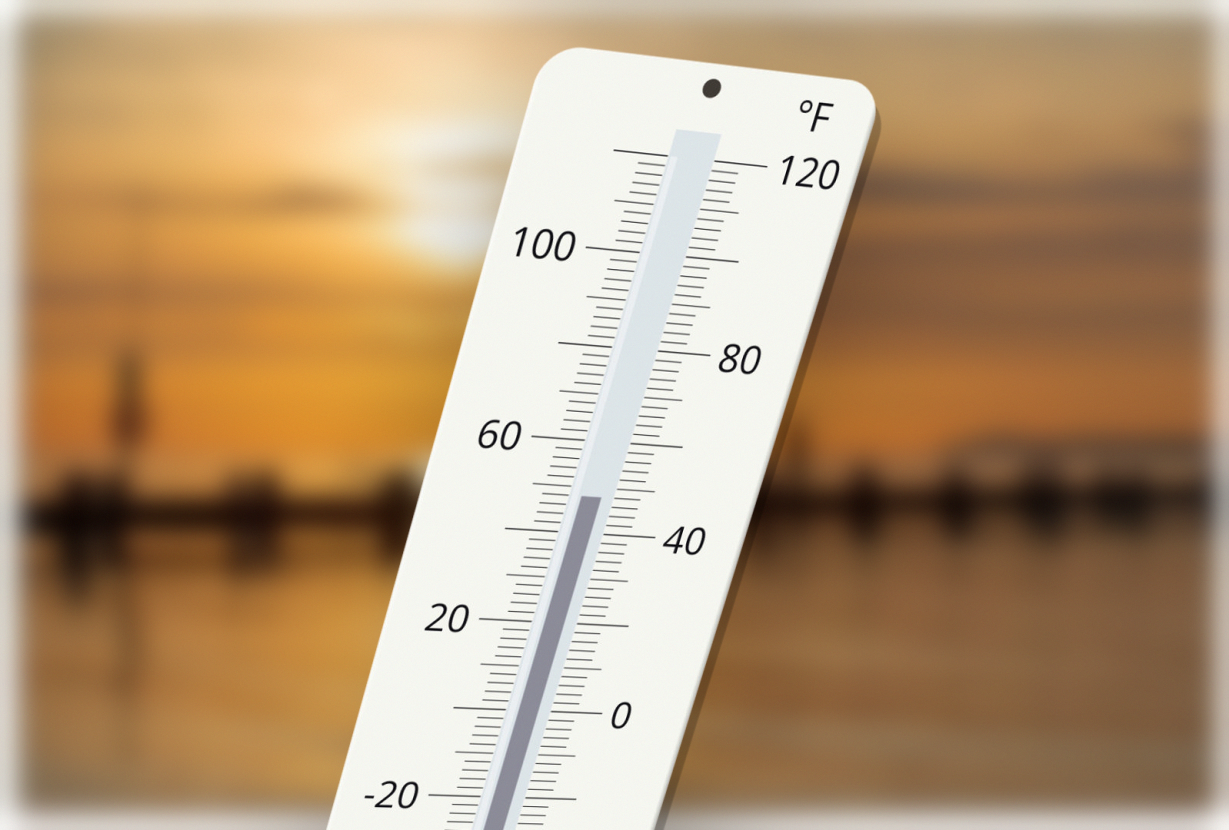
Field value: 48 °F
